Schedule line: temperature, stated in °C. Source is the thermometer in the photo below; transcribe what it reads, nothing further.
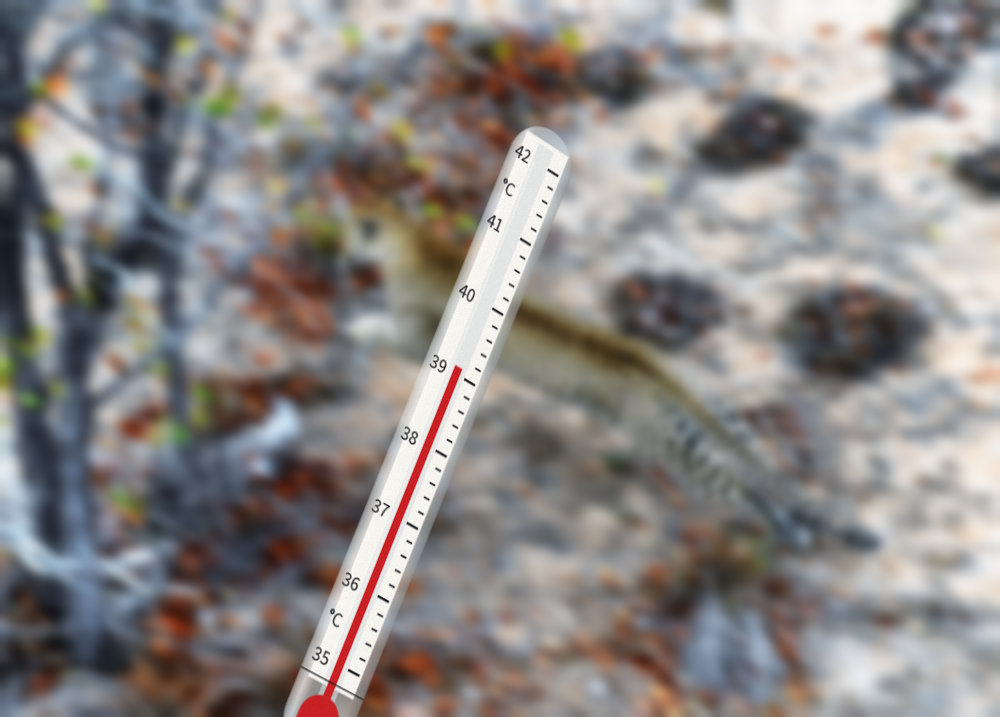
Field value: 39.1 °C
